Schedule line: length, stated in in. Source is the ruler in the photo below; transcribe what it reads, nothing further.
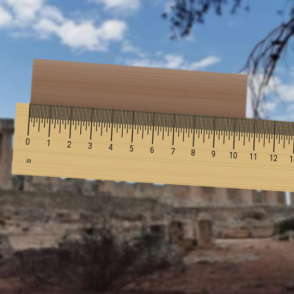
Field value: 10.5 in
